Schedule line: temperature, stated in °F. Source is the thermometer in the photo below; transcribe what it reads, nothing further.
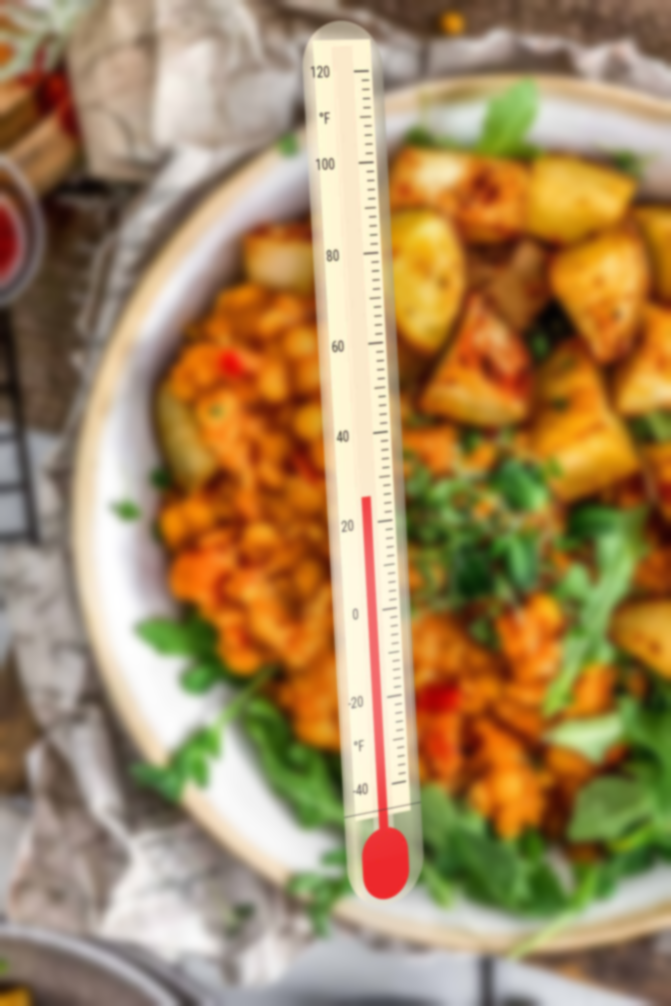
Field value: 26 °F
